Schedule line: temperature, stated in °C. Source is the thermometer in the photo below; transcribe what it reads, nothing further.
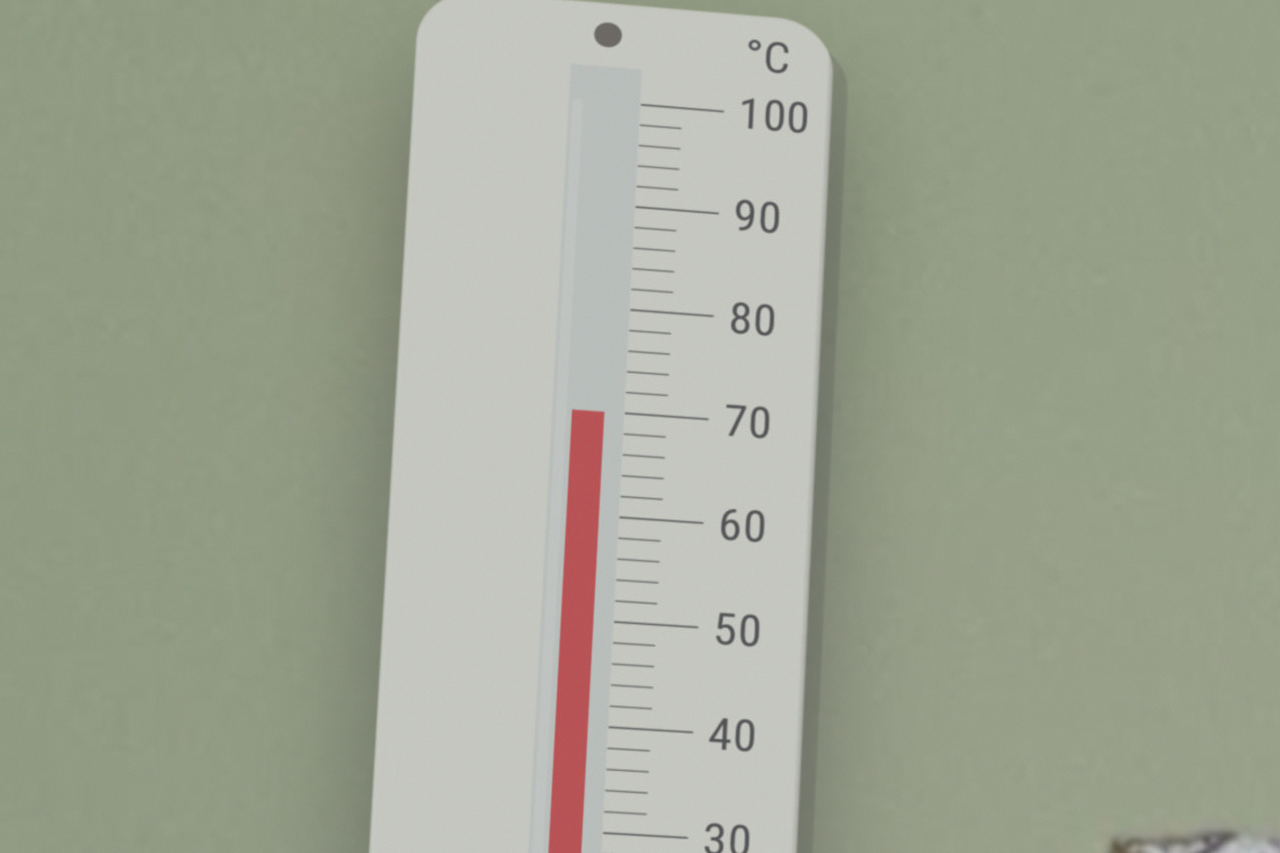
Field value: 70 °C
